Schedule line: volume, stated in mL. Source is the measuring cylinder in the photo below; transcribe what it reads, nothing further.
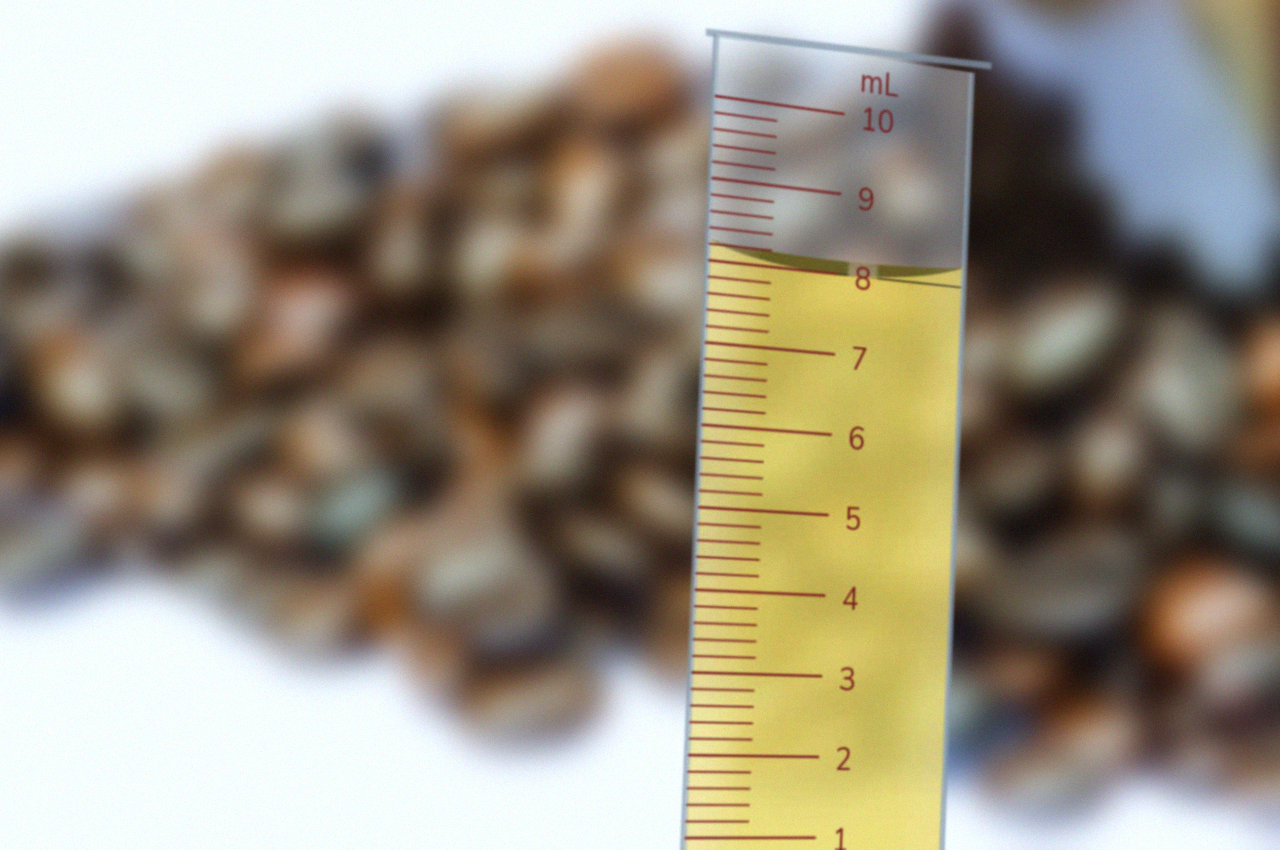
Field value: 8 mL
